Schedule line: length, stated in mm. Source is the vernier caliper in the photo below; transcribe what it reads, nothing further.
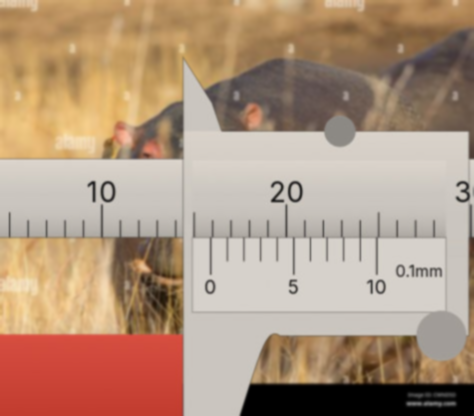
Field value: 15.9 mm
